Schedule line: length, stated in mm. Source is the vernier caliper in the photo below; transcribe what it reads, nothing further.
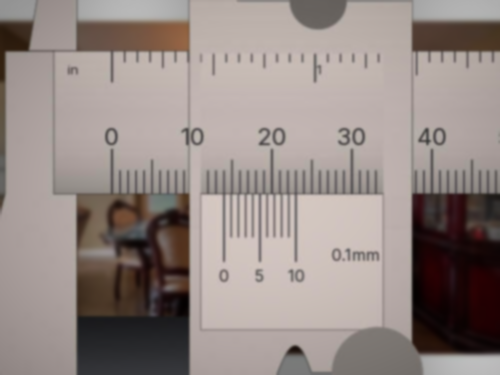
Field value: 14.0 mm
